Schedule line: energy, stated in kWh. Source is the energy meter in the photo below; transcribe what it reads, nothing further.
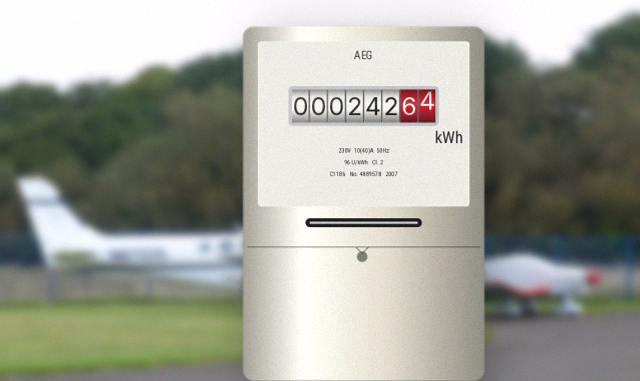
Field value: 242.64 kWh
